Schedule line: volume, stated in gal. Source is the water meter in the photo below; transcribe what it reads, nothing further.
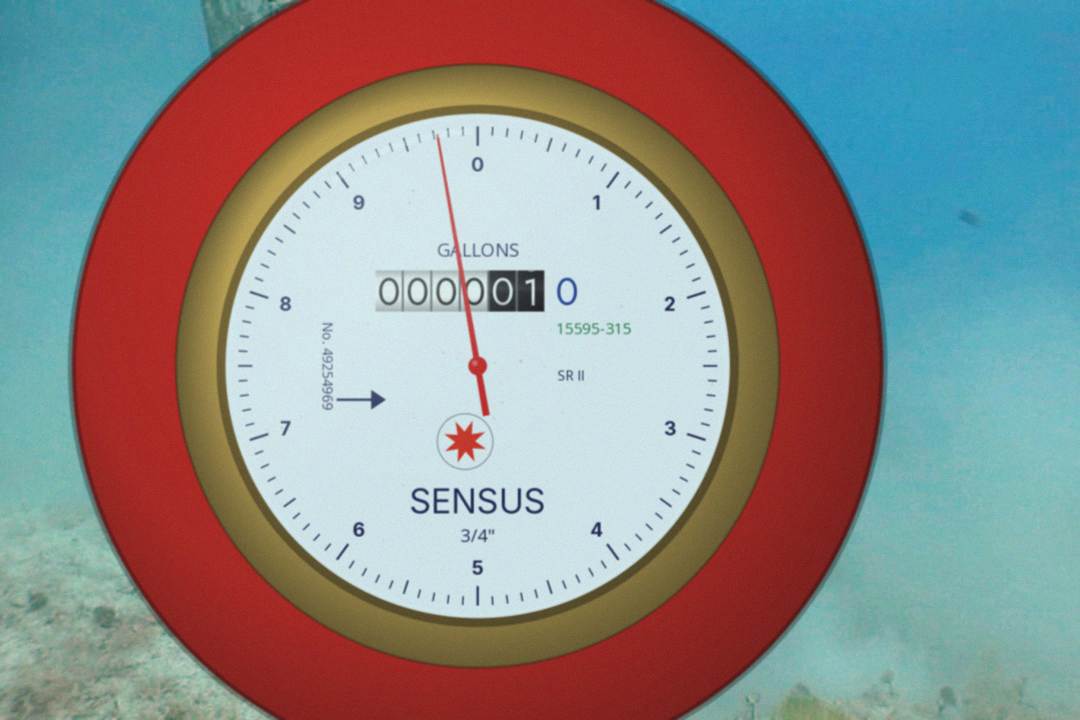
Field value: 9.7 gal
